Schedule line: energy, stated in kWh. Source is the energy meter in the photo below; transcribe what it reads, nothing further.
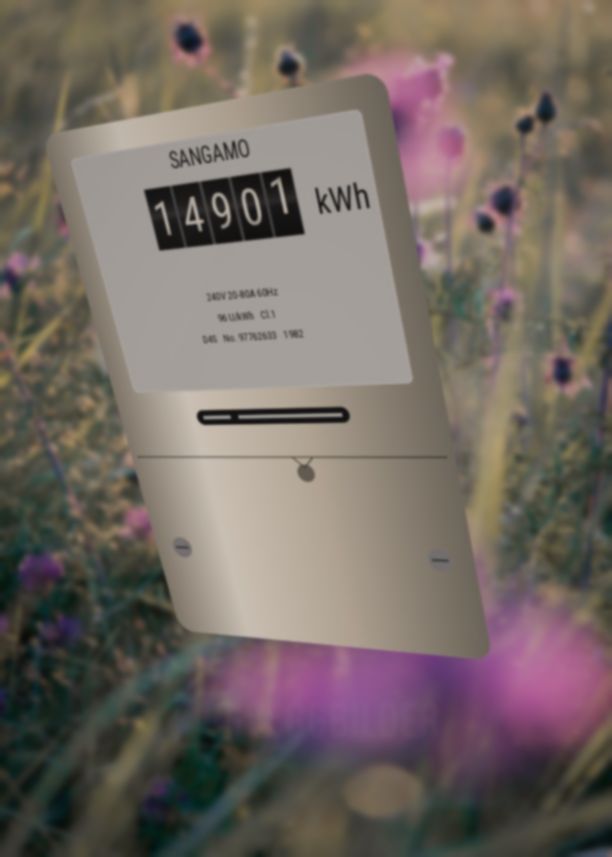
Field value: 14901 kWh
